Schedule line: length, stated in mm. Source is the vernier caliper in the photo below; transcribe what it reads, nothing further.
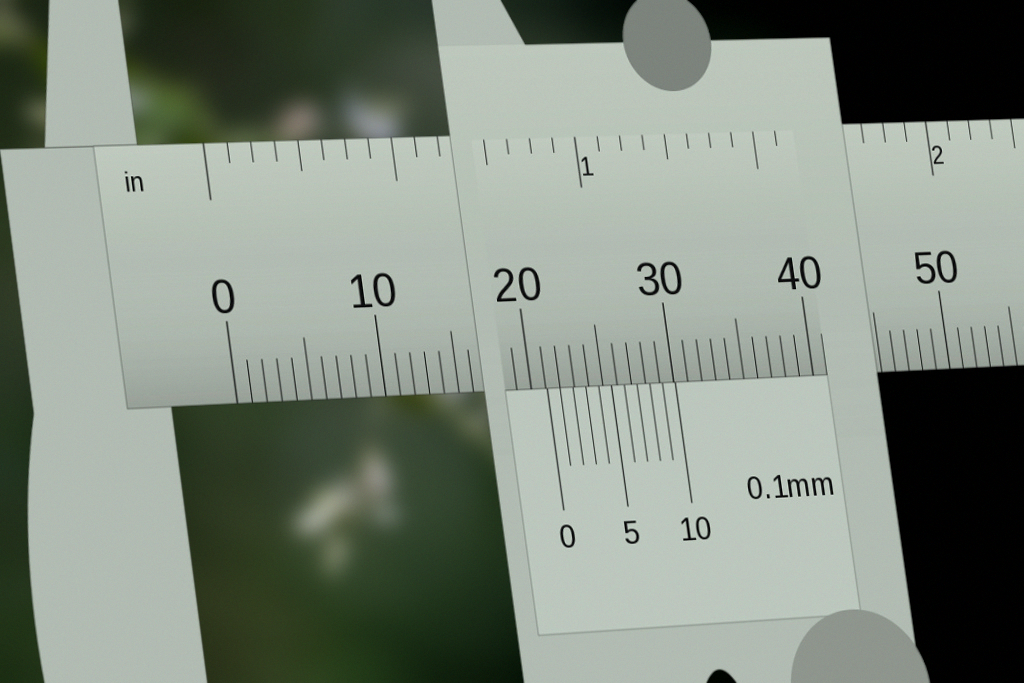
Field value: 21.1 mm
